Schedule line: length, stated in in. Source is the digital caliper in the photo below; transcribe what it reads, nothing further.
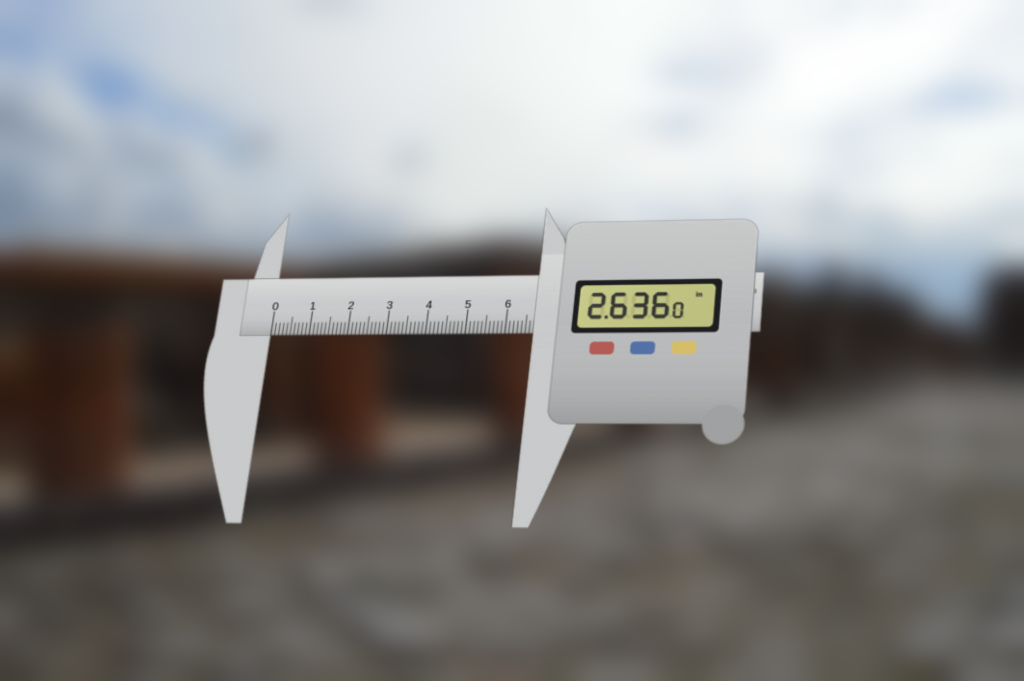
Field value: 2.6360 in
